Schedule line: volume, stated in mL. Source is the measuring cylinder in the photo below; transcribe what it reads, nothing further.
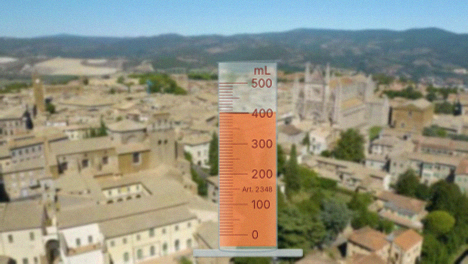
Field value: 400 mL
